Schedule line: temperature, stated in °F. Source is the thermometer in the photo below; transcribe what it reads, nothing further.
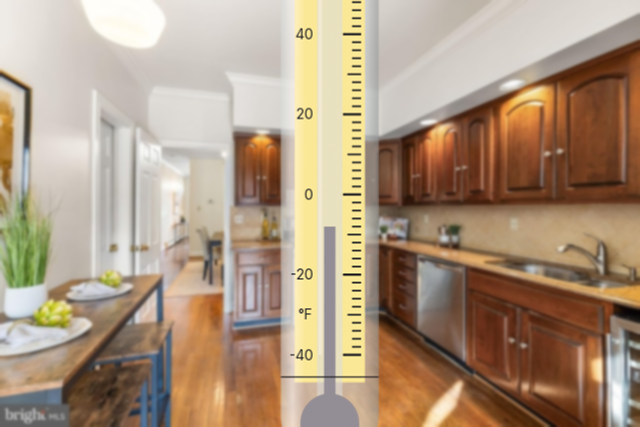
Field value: -8 °F
